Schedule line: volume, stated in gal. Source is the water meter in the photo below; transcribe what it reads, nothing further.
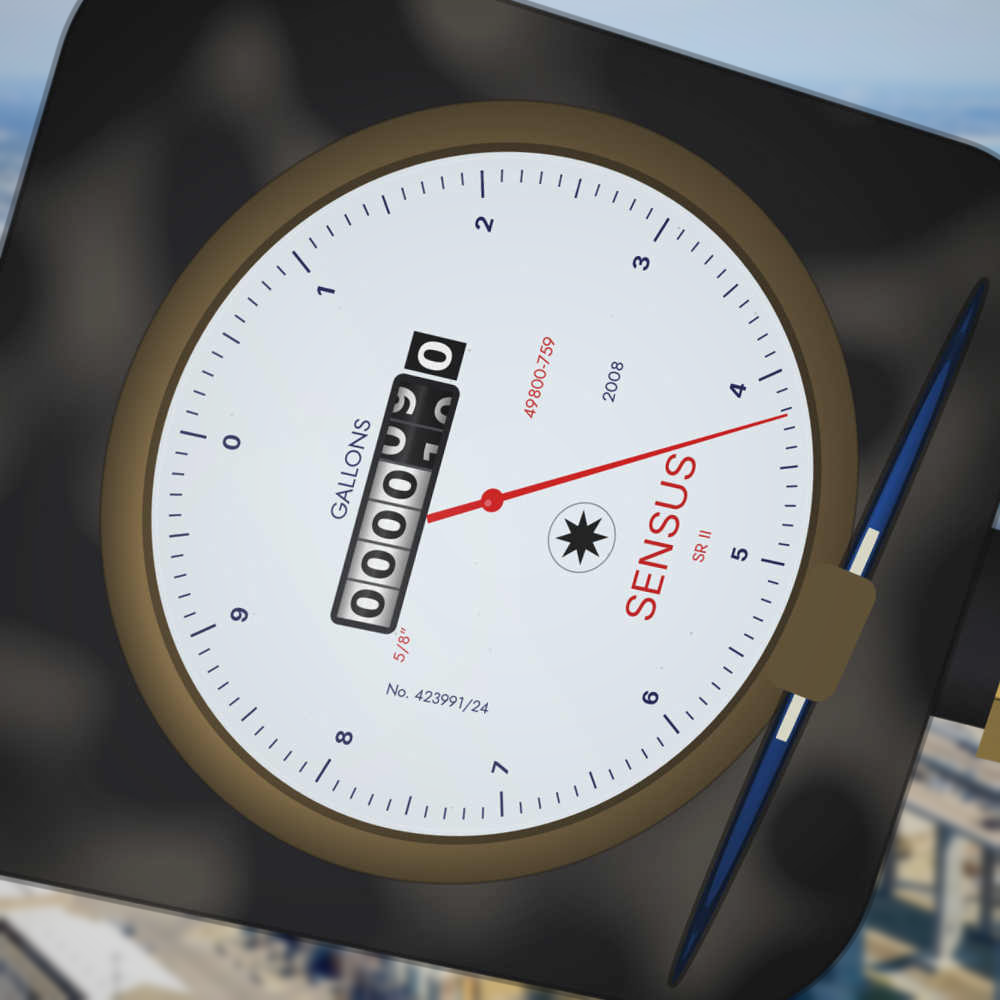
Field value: 94.2 gal
